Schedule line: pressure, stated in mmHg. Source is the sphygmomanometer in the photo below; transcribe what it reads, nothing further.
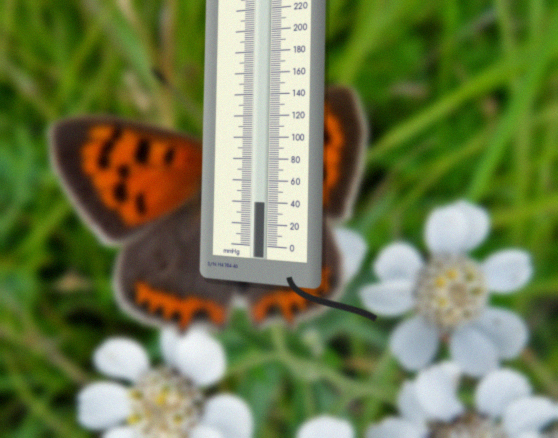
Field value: 40 mmHg
